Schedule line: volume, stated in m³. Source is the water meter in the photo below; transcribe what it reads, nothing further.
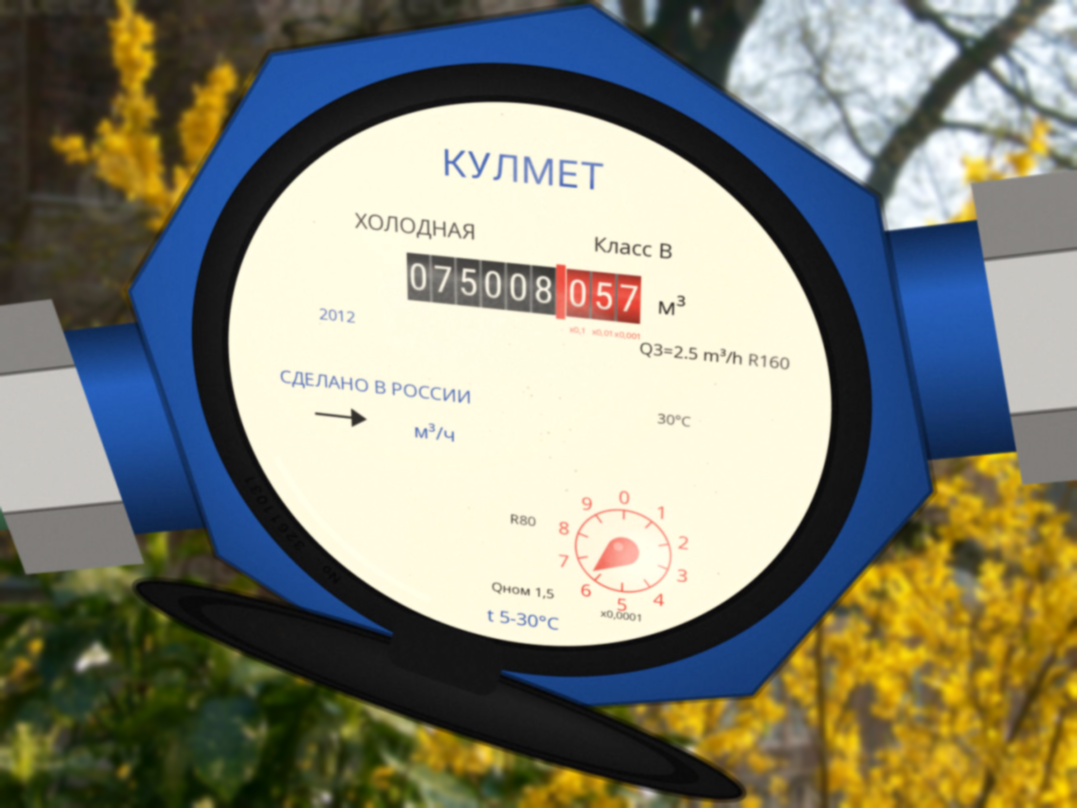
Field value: 75008.0576 m³
